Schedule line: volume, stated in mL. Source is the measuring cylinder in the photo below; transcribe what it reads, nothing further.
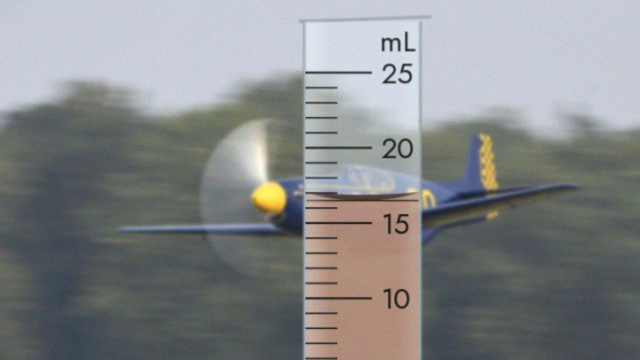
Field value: 16.5 mL
